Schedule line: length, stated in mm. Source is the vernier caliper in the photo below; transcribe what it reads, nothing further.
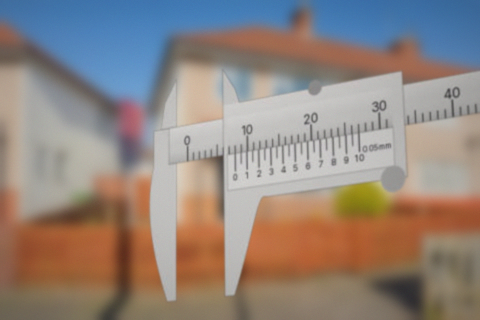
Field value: 8.0 mm
